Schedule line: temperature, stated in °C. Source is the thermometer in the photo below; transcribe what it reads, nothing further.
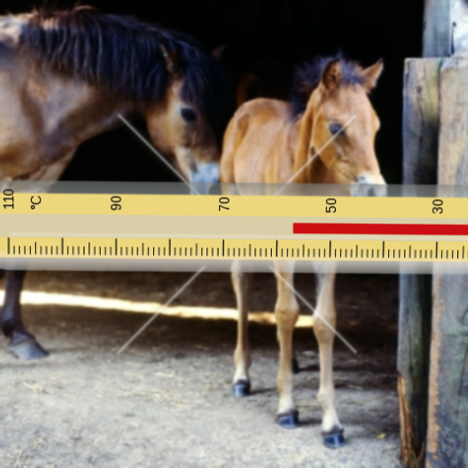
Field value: 57 °C
